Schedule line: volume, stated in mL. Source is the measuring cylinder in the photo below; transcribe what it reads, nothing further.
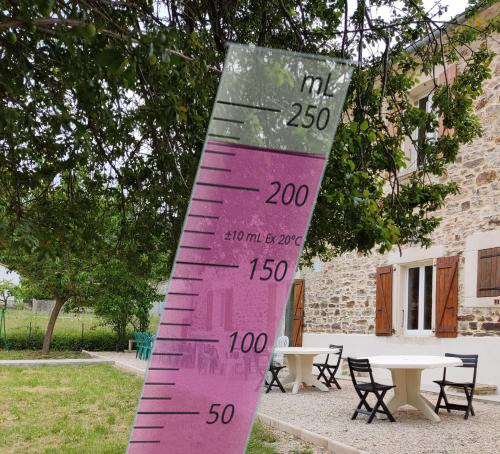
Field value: 225 mL
